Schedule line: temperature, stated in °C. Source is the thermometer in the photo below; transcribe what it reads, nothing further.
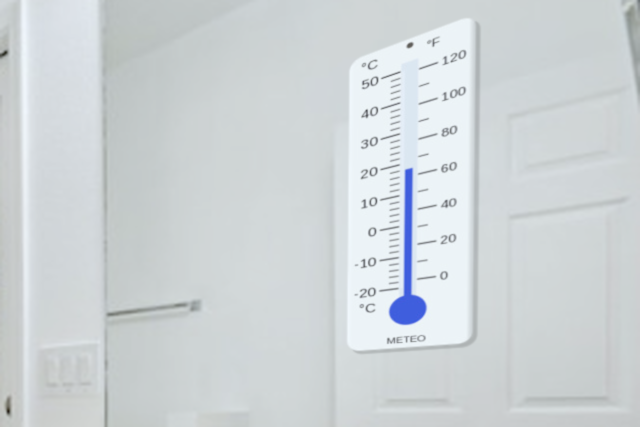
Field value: 18 °C
